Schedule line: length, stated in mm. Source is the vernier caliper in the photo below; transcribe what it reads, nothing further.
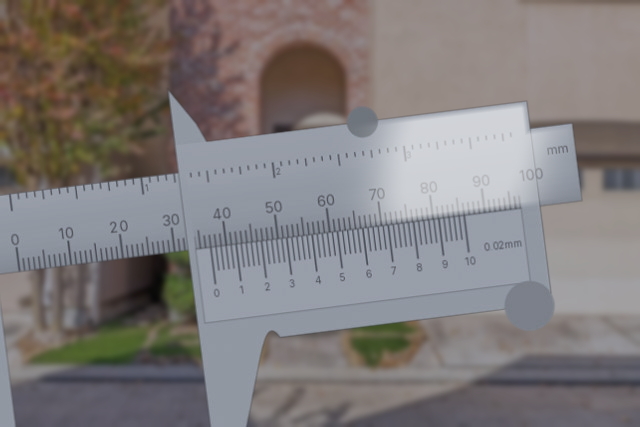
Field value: 37.0 mm
